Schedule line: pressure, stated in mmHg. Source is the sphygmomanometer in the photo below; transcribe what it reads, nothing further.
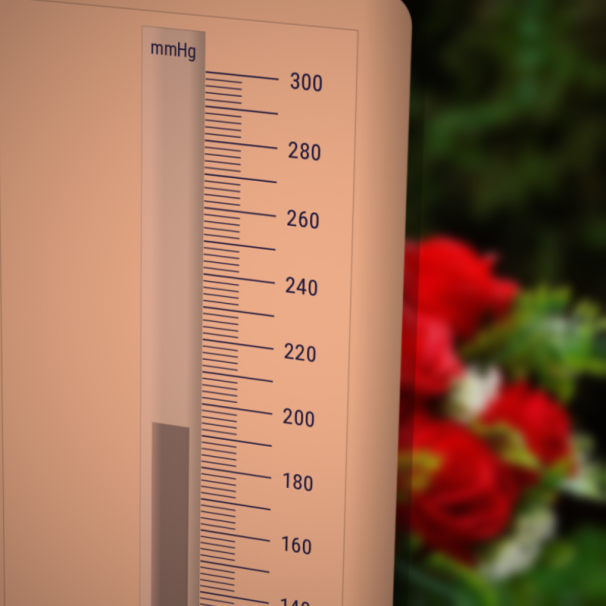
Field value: 192 mmHg
